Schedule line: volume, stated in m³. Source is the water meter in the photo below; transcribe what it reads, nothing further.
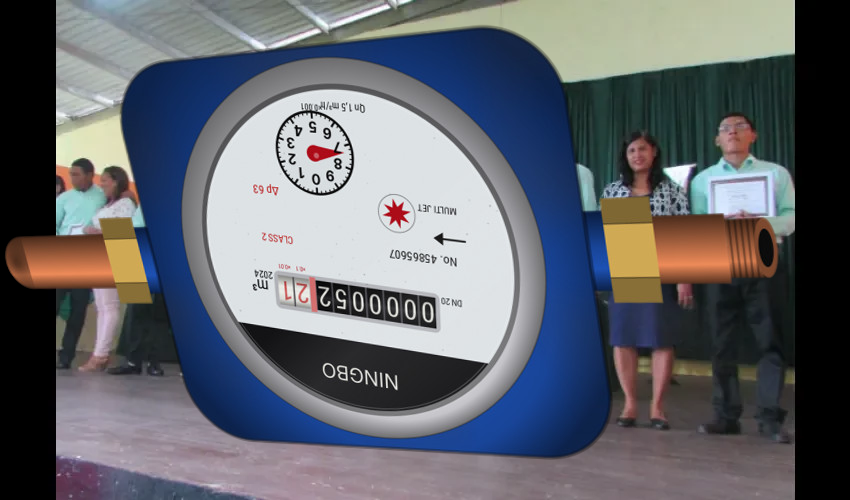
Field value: 52.217 m³
